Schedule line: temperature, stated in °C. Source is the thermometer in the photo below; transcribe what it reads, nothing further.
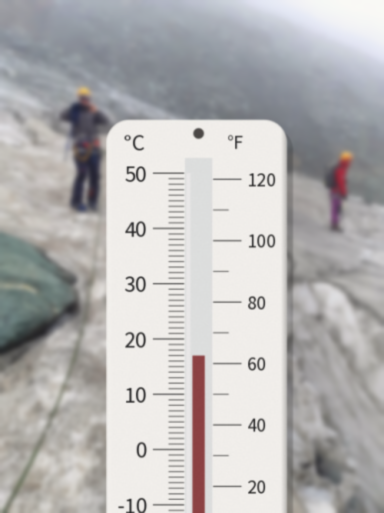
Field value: 17 °C
